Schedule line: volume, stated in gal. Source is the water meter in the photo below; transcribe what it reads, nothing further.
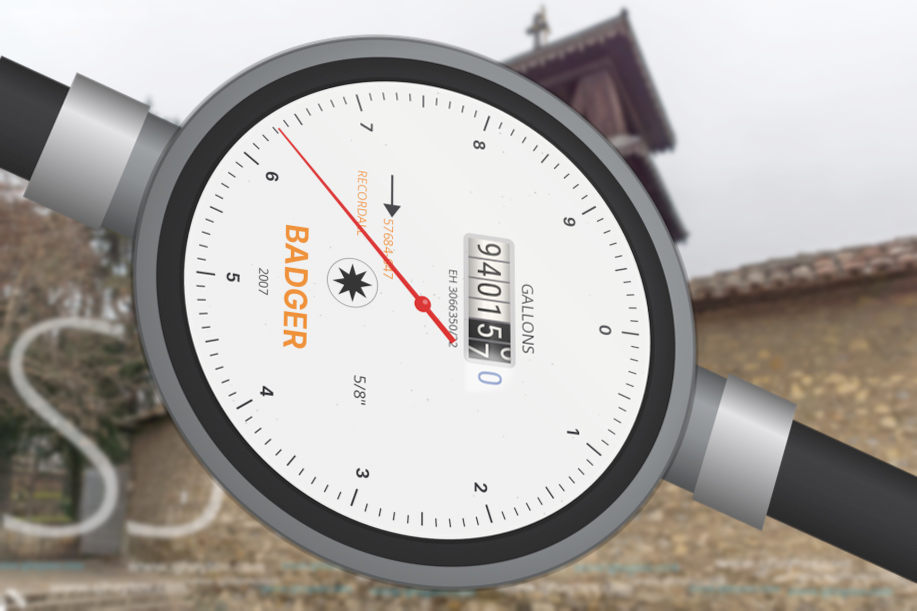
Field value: 9401566.3 gal
